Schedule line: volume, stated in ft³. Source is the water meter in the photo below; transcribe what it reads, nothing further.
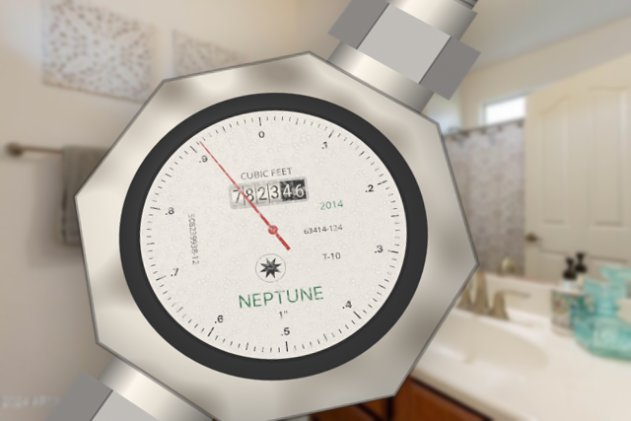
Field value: 782345.91 ft³
